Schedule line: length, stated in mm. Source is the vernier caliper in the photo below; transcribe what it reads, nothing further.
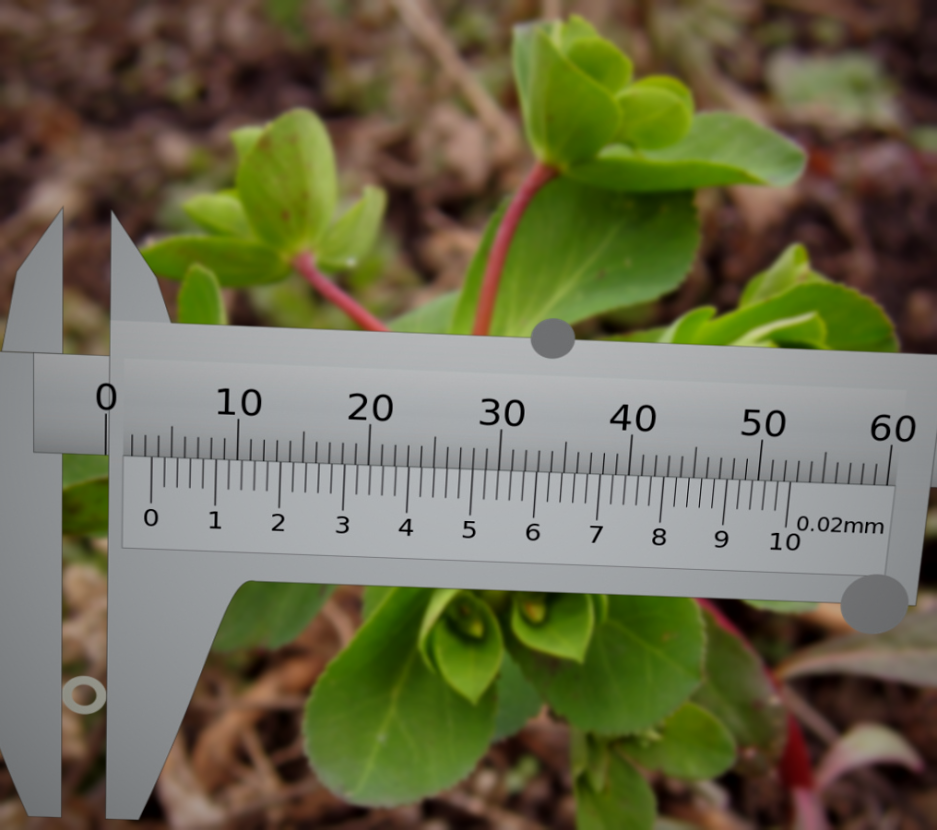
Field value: 3.5 mm
